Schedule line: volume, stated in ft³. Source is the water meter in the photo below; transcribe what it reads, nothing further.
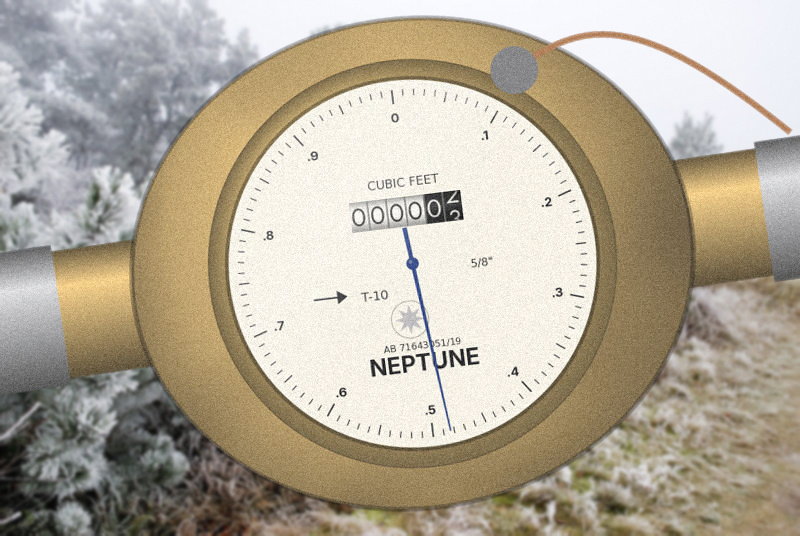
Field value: 2.48 ft³
